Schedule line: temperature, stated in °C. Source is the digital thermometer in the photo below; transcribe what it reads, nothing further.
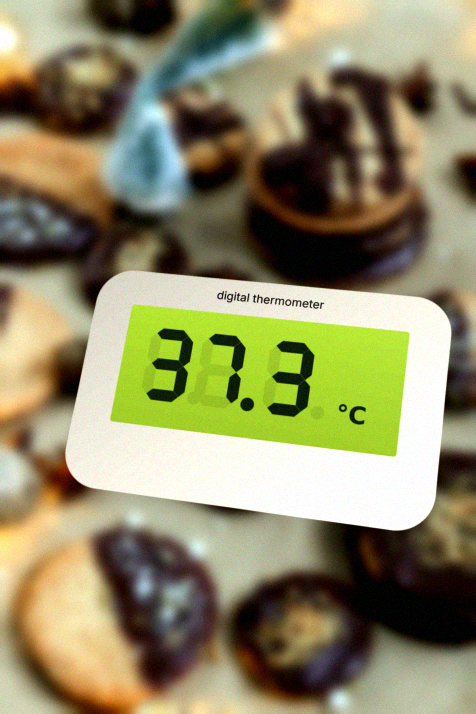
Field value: 37.3 °C
